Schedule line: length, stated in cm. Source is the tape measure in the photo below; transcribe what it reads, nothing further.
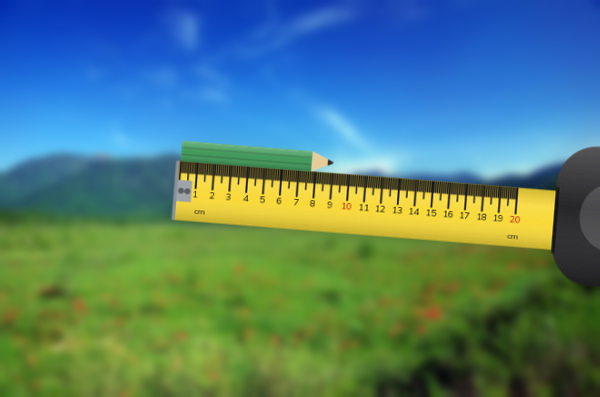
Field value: 9 cm
